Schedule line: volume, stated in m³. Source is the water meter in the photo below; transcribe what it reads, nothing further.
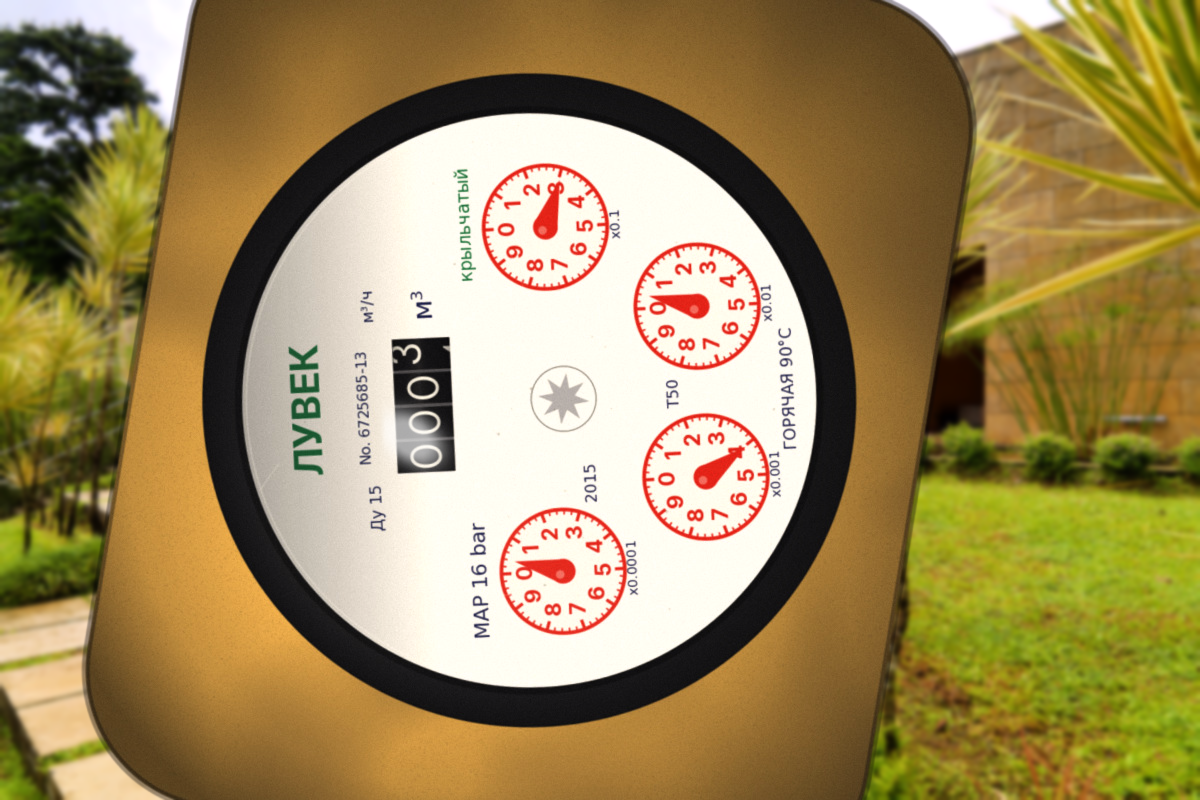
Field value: 3.3040 m³
